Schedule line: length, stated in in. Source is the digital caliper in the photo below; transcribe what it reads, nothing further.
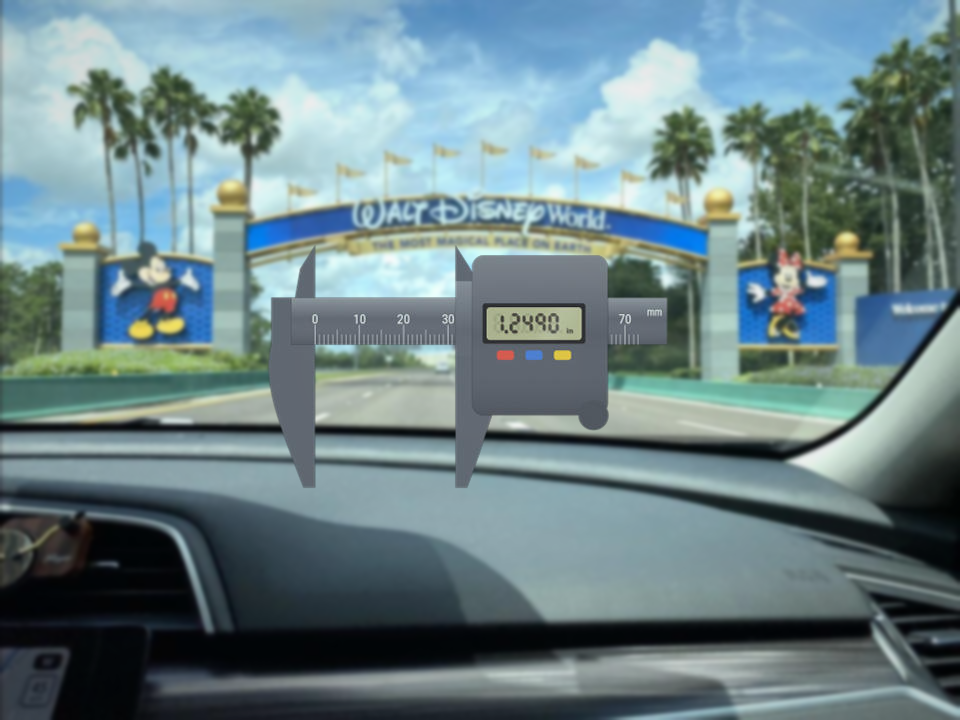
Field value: 1.2490 in
